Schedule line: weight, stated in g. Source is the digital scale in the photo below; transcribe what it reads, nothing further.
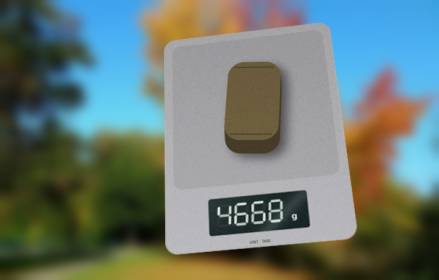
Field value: 4668 g
